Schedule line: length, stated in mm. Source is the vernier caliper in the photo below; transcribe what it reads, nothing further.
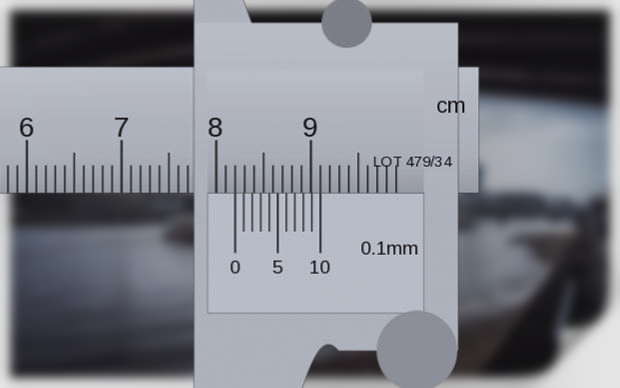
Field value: 82.0 mm
